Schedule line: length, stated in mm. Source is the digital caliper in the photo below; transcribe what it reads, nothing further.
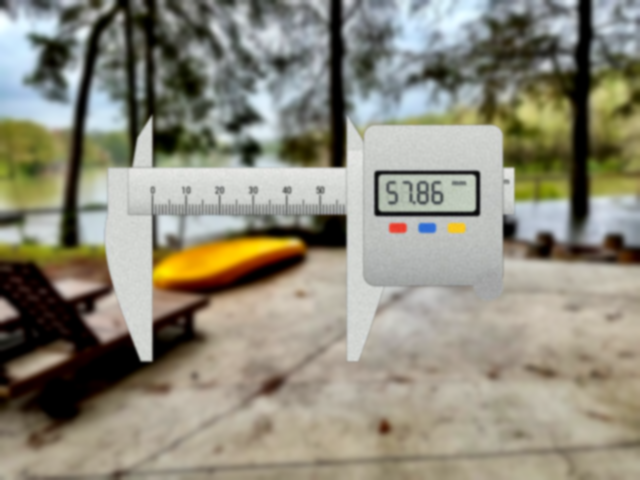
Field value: 57.86 mm
